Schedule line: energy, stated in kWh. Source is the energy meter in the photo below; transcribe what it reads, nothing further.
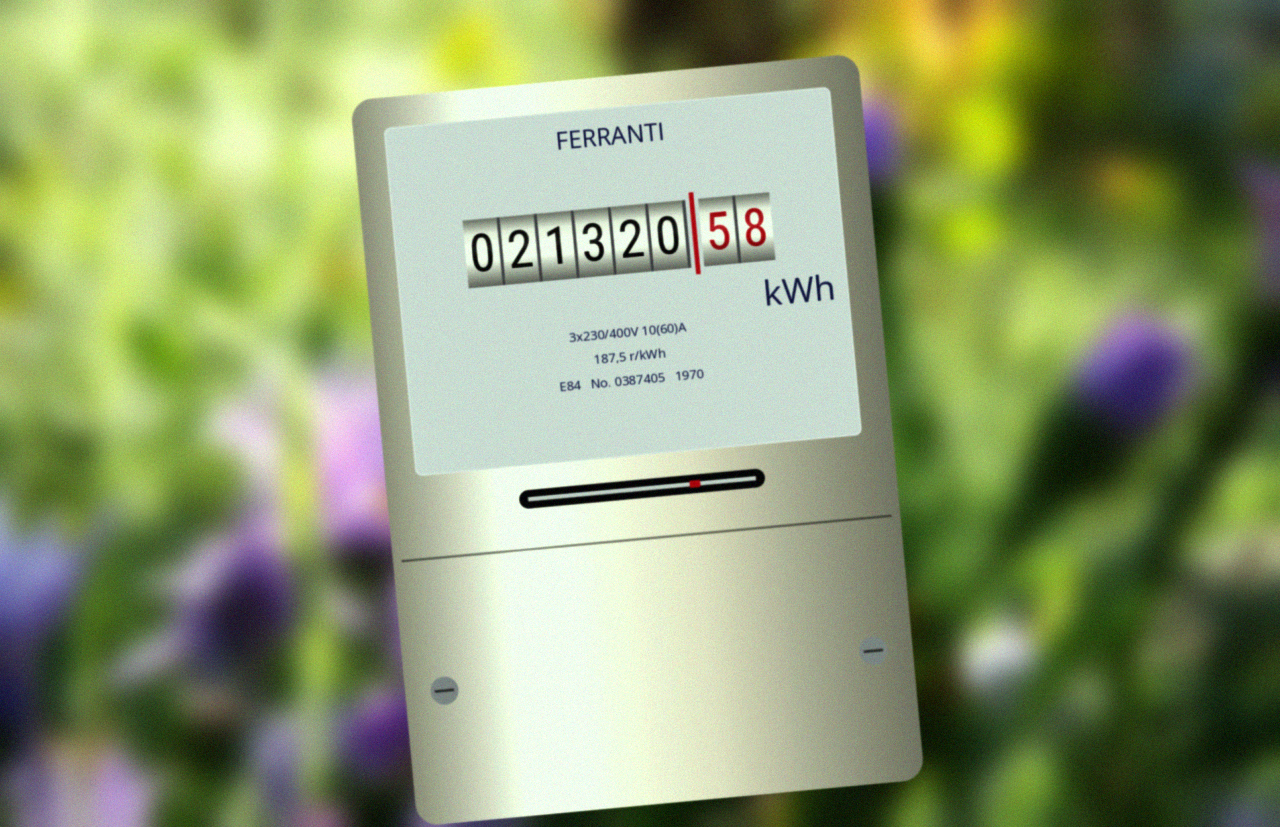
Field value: 21320.58 kWh
